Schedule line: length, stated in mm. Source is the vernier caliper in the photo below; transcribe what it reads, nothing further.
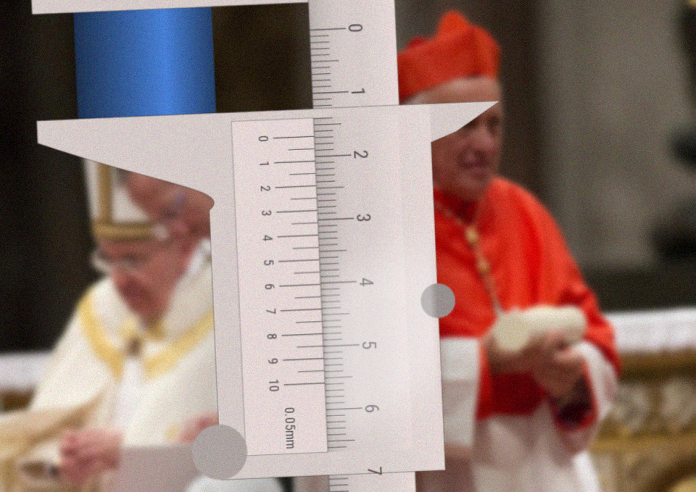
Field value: 16.8 mm
